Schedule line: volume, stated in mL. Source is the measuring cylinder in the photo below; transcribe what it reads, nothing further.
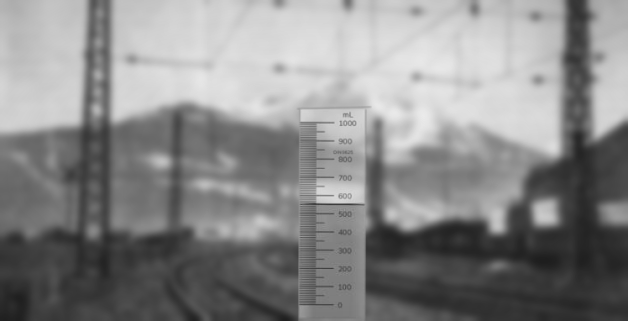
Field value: 550 mL
